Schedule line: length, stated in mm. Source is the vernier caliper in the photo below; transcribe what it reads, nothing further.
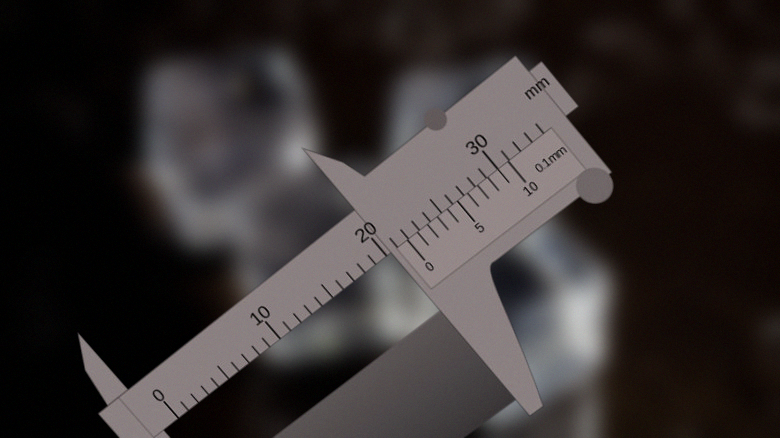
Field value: 21.9 mm
